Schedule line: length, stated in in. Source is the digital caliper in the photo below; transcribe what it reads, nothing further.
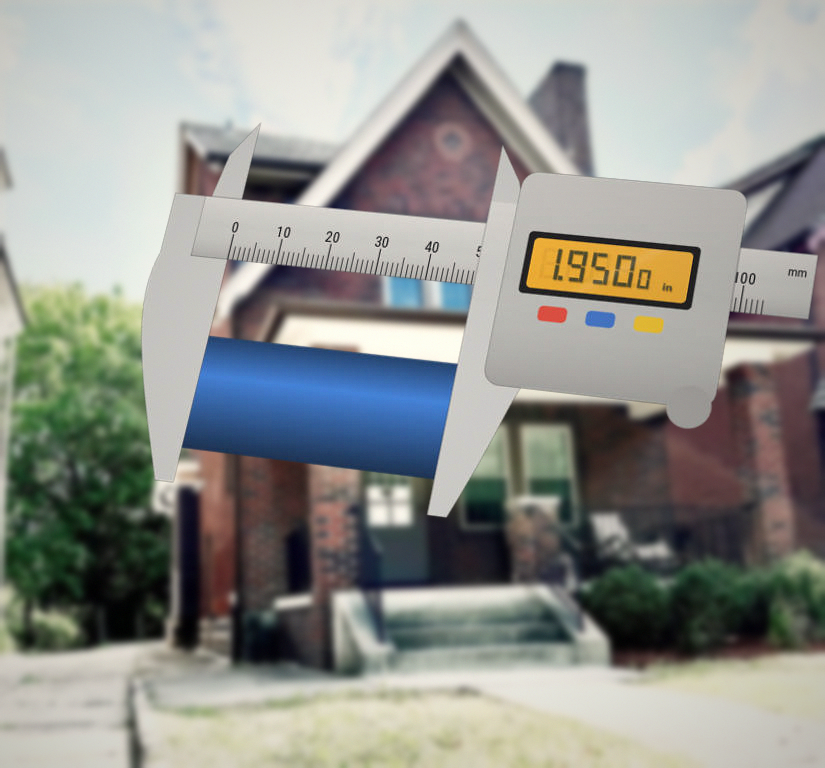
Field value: 1.9500 in
